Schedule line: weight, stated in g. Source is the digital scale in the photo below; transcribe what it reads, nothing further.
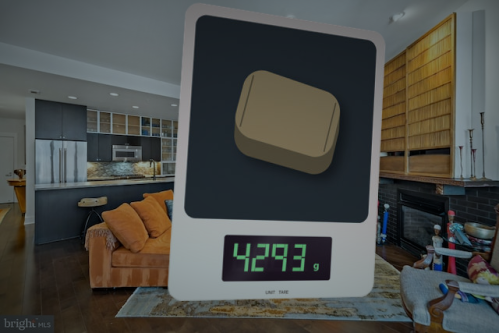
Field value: 4293 g
